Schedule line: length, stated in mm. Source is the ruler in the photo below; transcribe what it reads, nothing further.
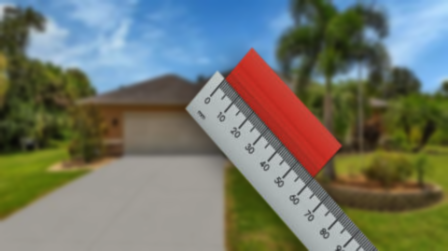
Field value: 60 mm
